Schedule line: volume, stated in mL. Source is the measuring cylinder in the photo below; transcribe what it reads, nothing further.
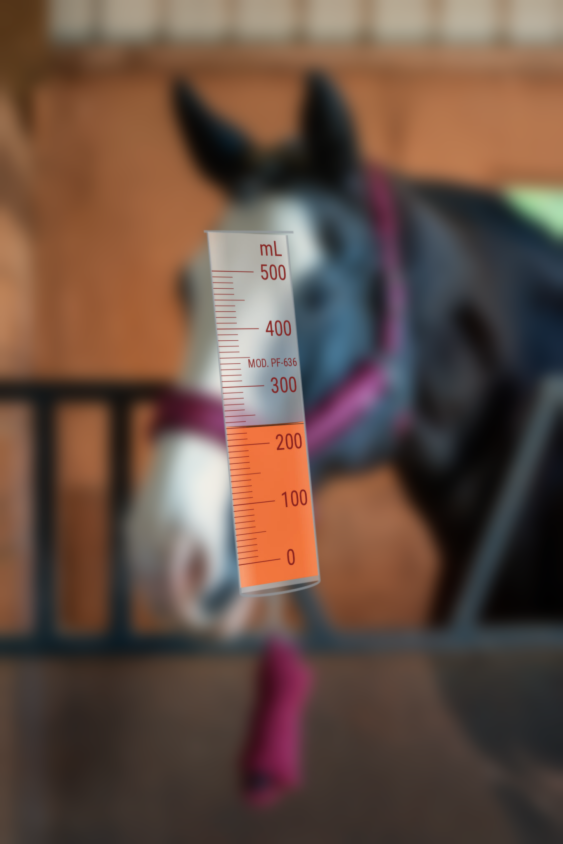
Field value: 230 mL
